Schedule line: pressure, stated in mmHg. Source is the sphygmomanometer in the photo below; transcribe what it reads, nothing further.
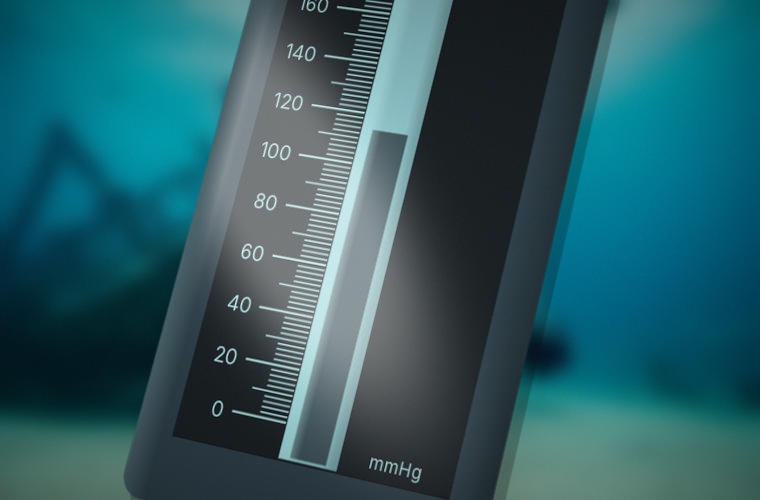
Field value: 114 mmHg
